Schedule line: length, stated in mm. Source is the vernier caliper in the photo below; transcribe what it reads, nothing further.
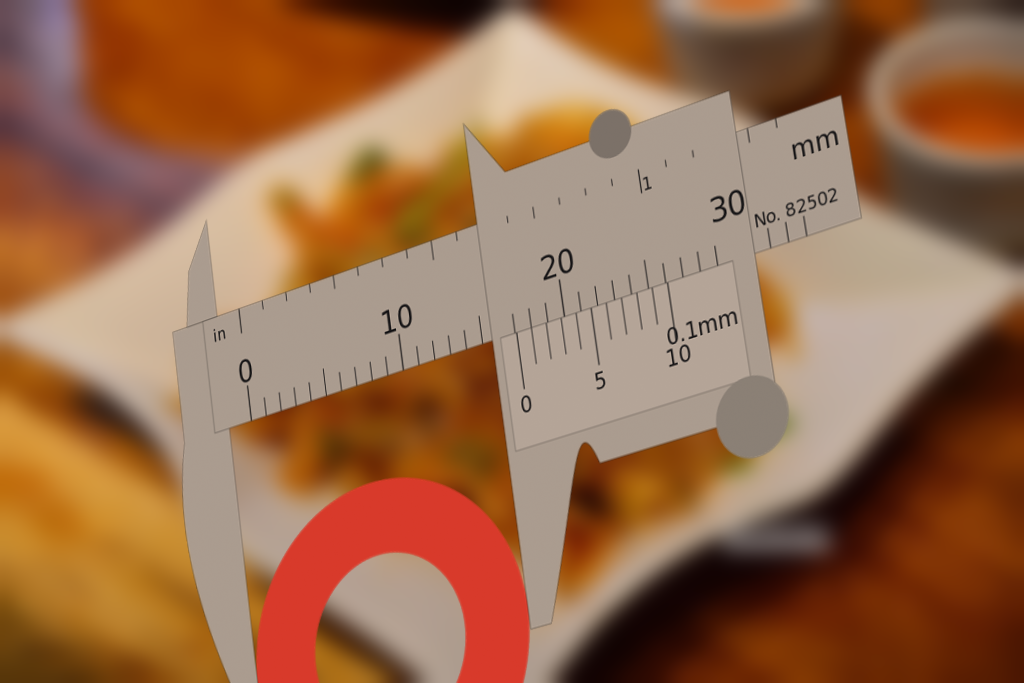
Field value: 17.1 mm
